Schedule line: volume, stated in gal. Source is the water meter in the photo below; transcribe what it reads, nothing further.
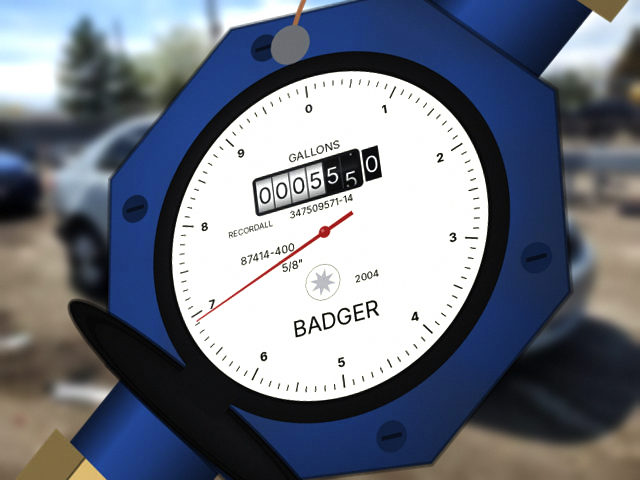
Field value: 5546.9 gal
